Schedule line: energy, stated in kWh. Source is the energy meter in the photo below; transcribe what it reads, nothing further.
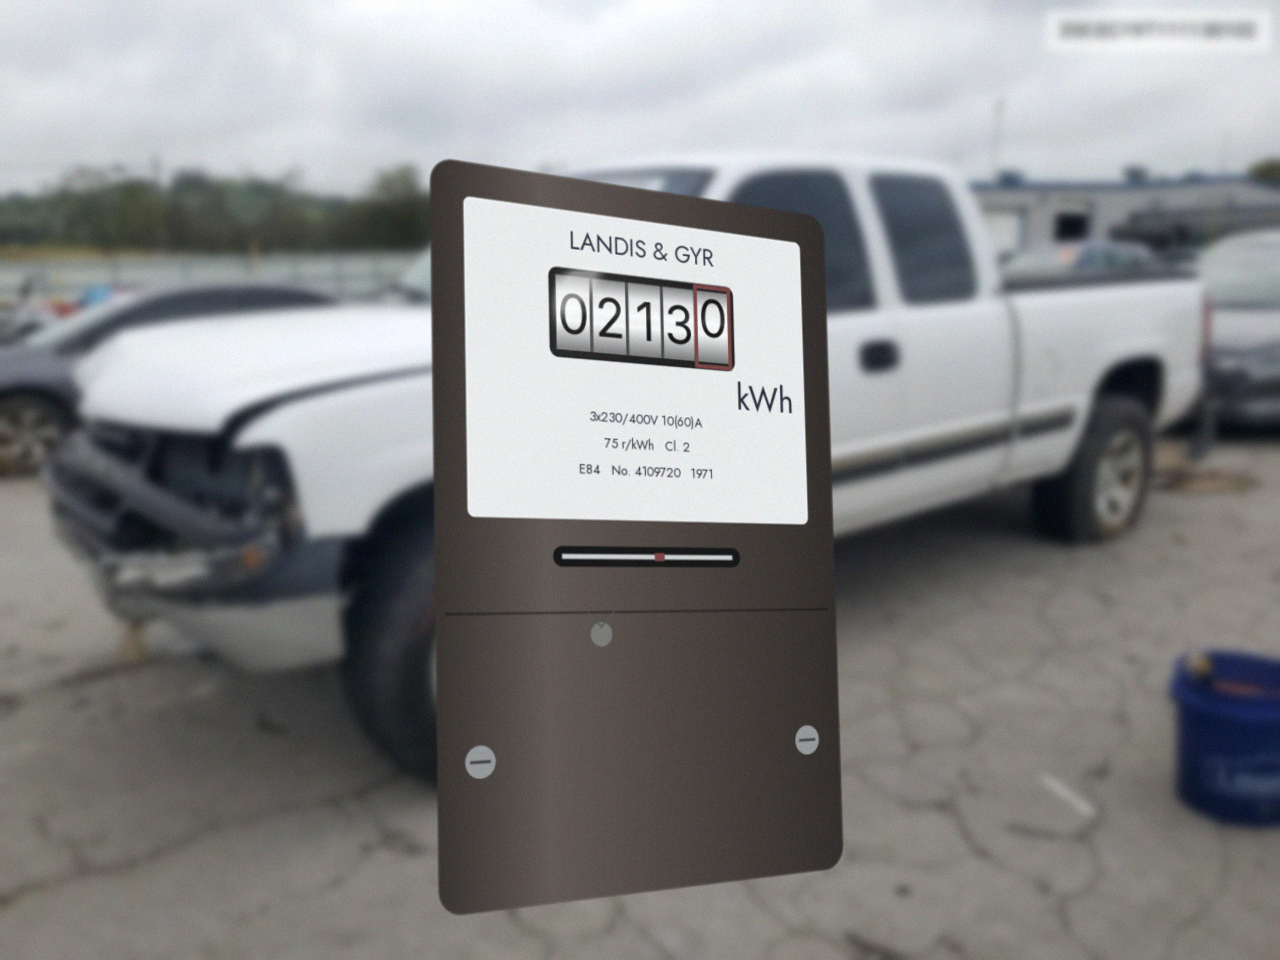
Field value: 213.0 kWh
